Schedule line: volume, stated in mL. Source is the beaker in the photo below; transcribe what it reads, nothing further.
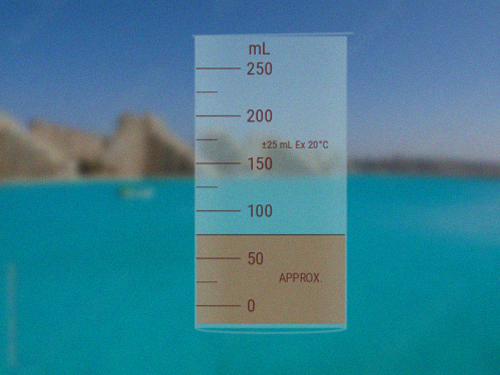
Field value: 75 mL
